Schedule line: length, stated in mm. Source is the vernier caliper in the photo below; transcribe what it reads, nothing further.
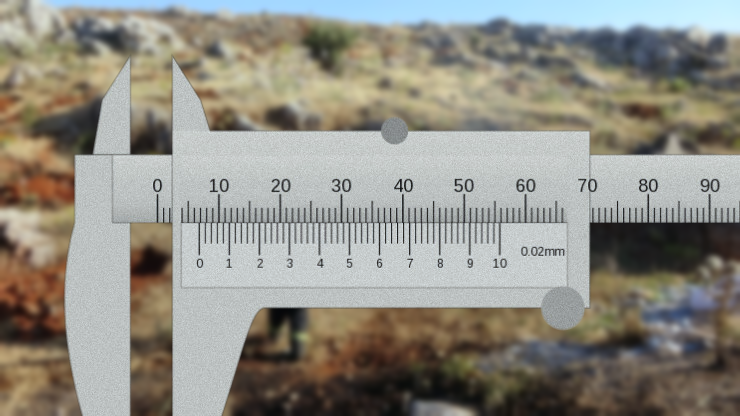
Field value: 6.8 mm
